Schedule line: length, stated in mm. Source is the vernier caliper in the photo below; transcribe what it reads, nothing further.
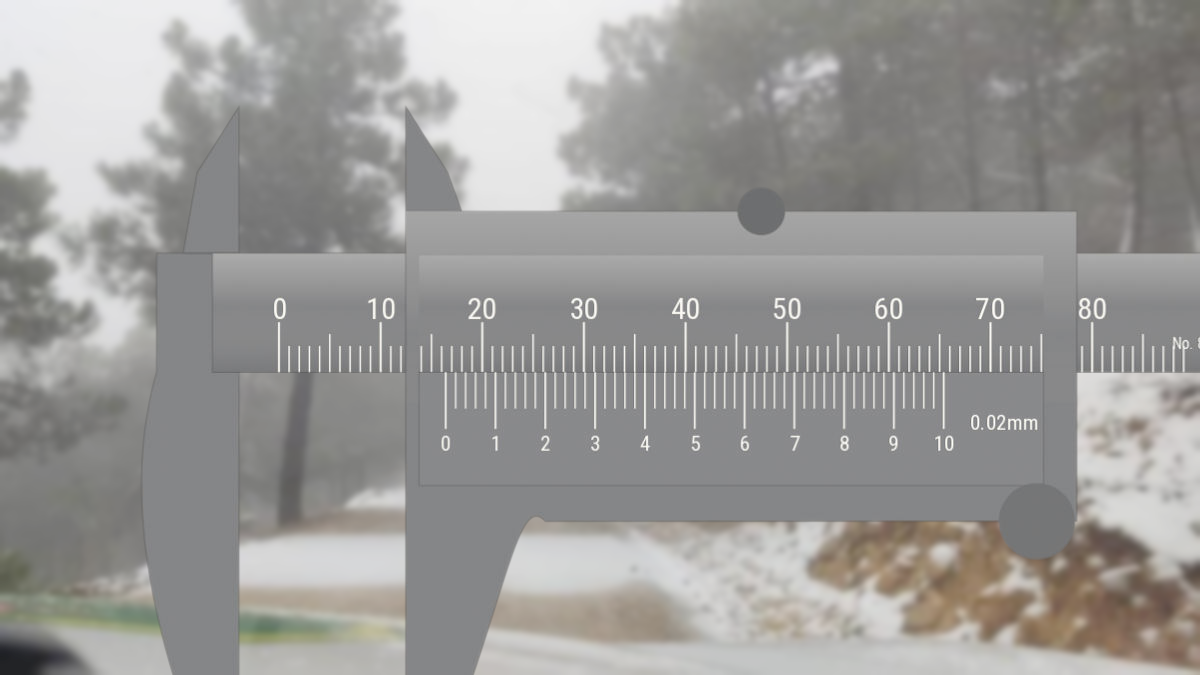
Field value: 16.4 mm
